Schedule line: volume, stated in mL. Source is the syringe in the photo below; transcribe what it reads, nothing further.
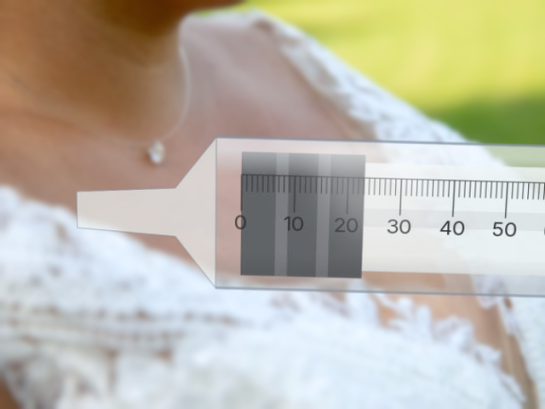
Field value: 0 mL
